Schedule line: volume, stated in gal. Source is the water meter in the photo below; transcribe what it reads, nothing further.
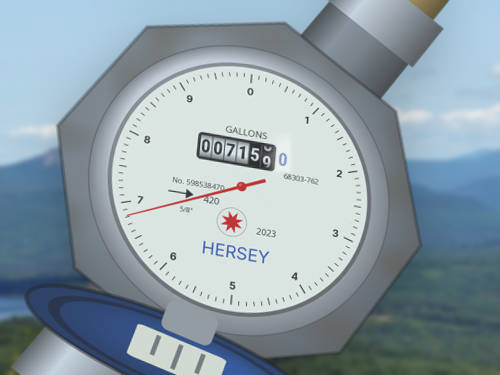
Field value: 71586.8 gal
